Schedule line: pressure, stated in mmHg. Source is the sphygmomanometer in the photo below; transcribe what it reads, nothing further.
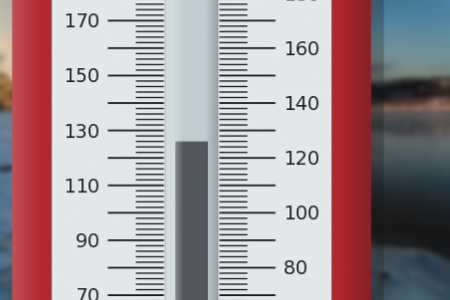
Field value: 126 mmHg
